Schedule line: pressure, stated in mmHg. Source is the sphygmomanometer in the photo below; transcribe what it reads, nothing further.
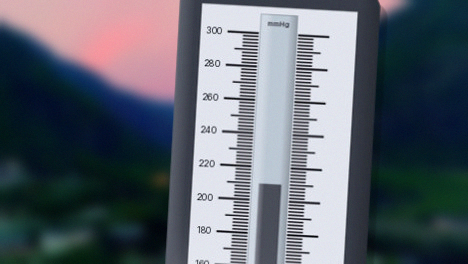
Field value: 210 mmHg
